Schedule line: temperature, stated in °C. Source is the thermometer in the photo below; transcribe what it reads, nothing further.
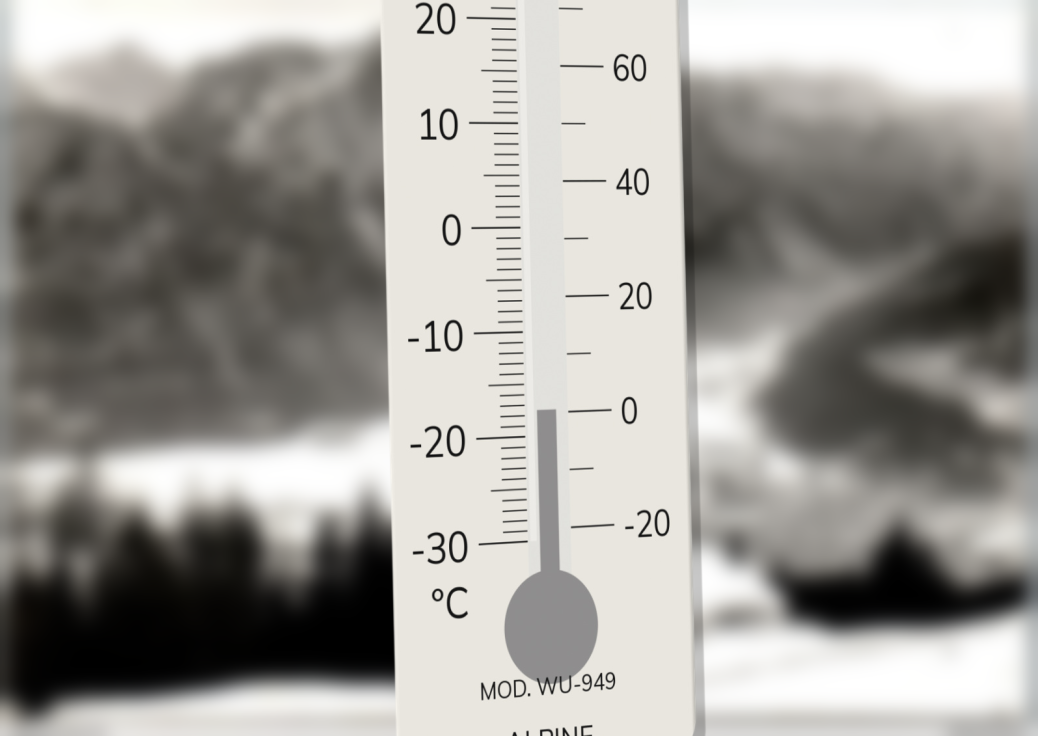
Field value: -17.5 °C
